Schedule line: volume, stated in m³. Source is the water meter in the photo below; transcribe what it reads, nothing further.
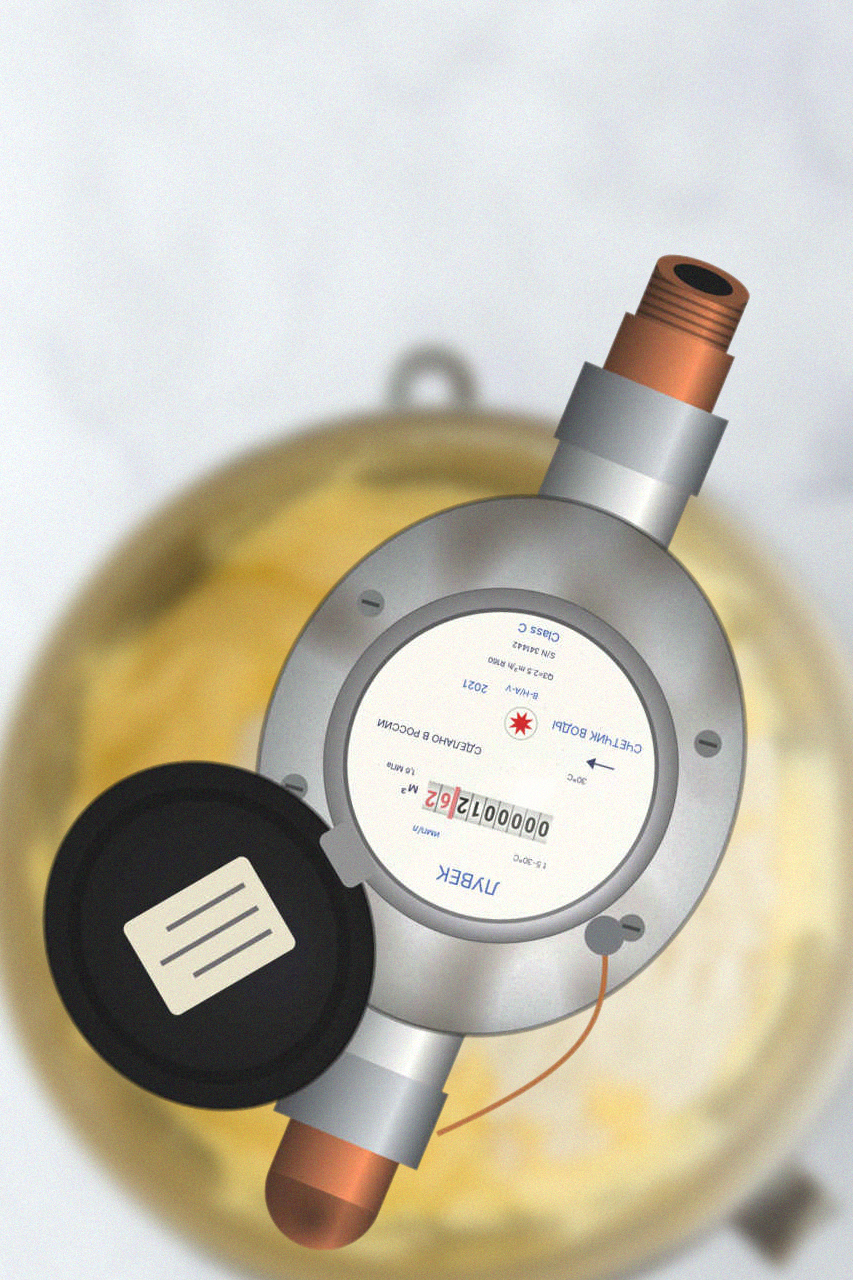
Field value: 12.62 m³
